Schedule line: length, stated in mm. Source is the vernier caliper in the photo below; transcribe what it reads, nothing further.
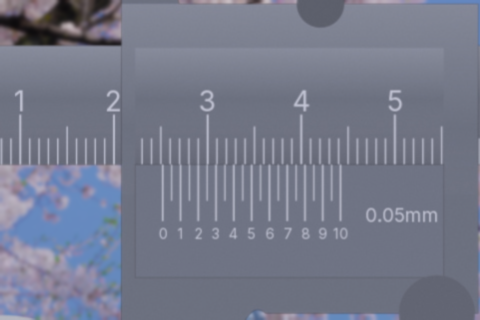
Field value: 25.2 mm
